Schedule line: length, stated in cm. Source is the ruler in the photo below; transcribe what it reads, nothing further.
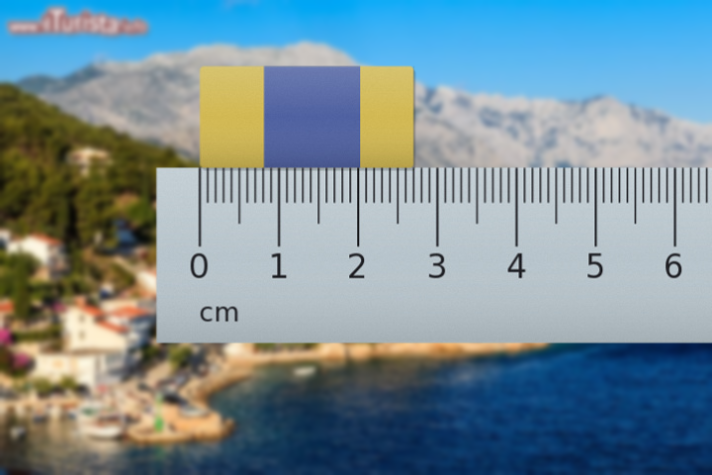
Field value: 2.7 cm
